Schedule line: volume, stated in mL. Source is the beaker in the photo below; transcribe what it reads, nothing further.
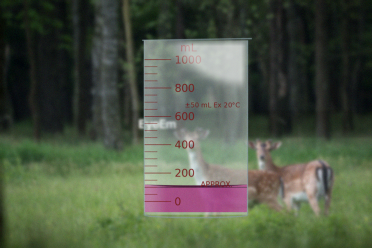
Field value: 100 mL
